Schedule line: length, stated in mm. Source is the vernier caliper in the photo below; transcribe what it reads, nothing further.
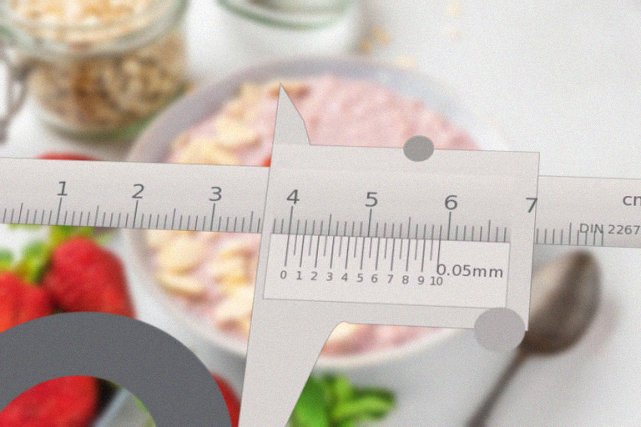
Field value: 40.0 mm
